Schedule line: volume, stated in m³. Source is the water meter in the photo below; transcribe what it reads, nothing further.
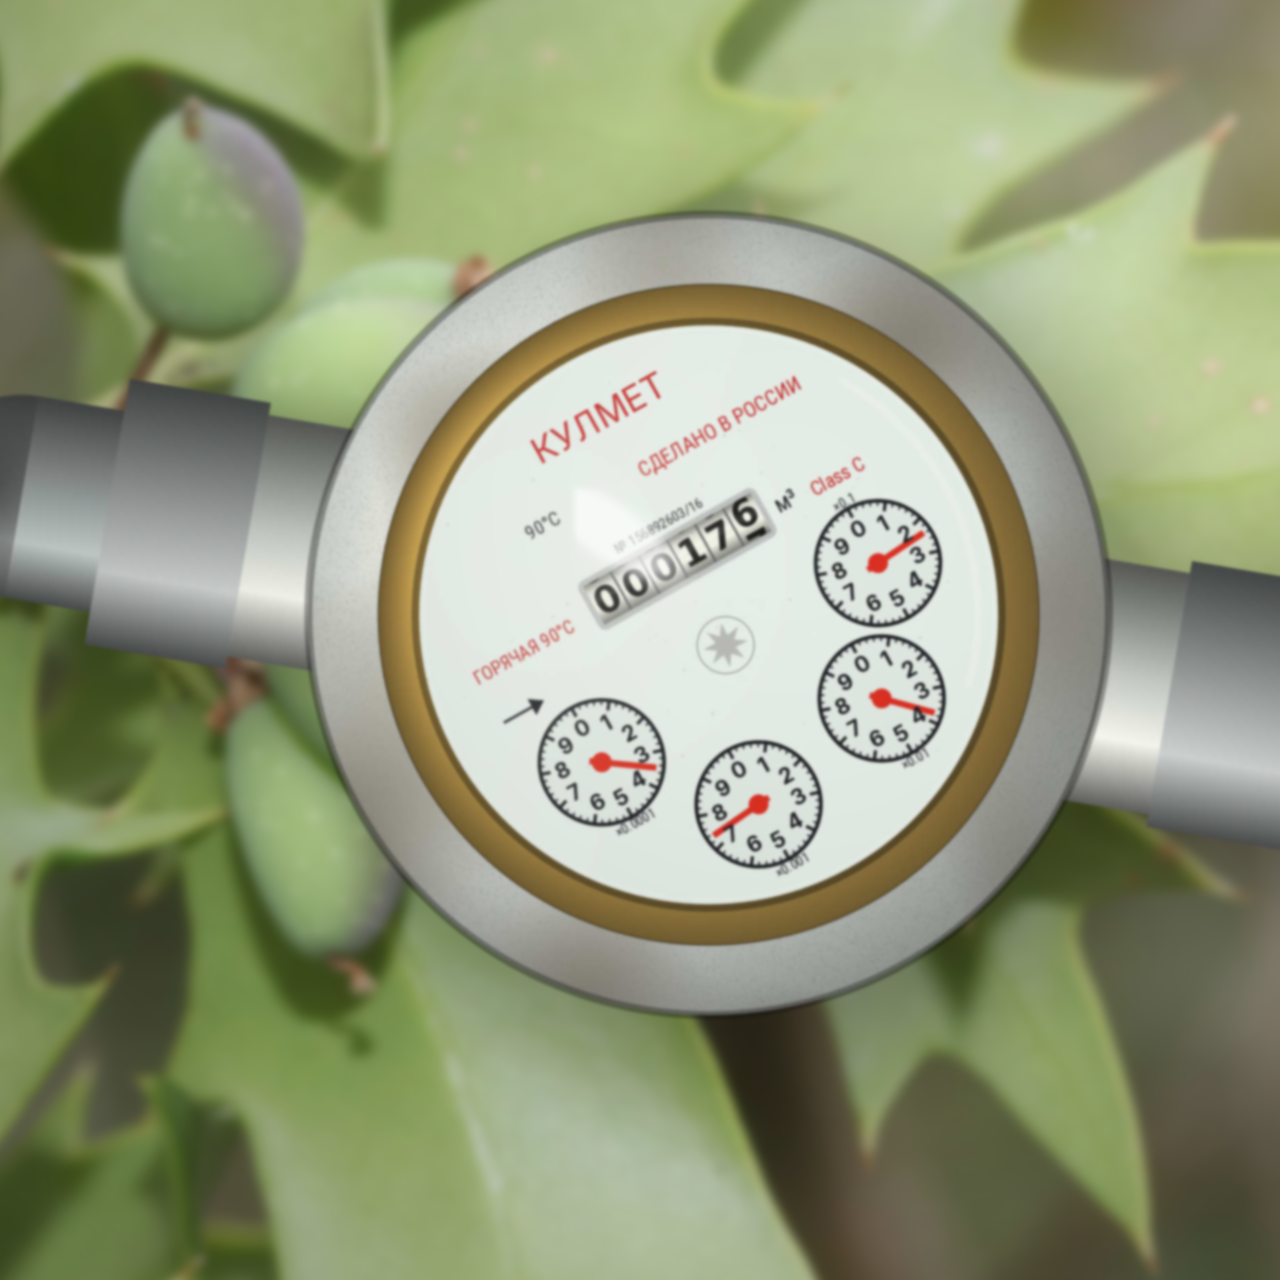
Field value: 176.2373 m³
